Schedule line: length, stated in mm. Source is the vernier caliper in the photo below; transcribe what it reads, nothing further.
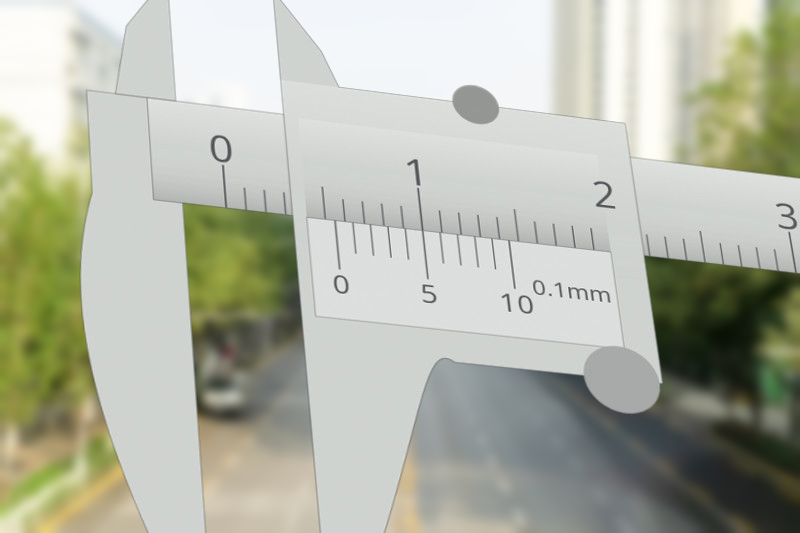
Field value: 5.5 mm
